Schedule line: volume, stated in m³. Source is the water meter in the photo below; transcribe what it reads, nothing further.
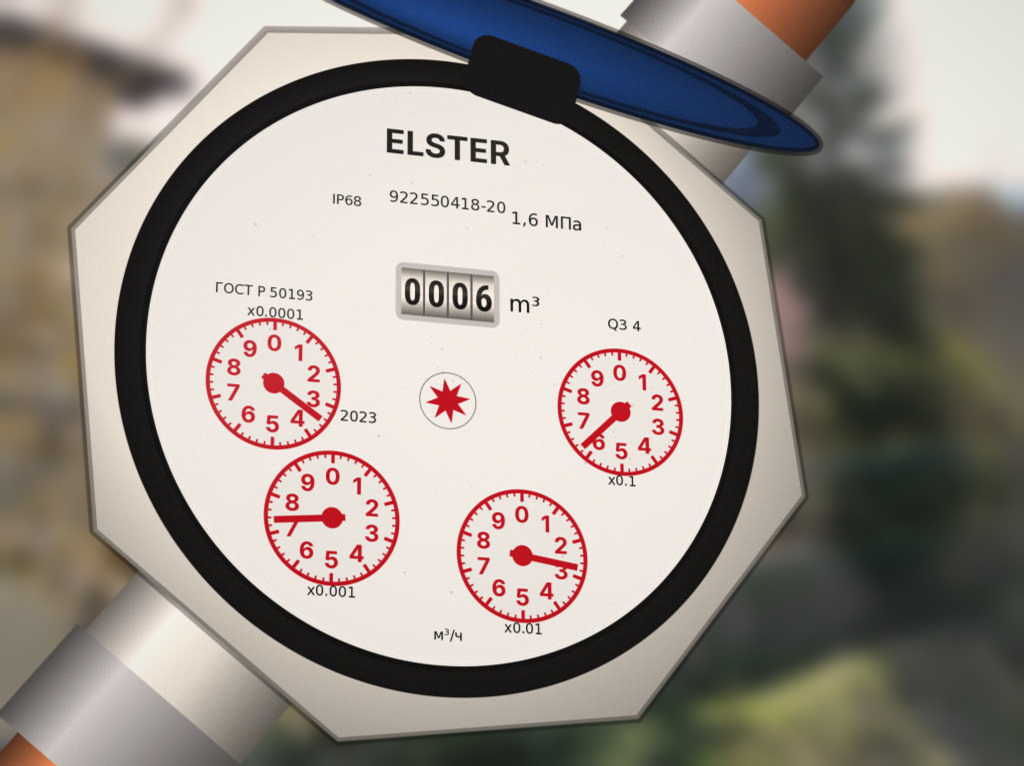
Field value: 6.6273 m³
